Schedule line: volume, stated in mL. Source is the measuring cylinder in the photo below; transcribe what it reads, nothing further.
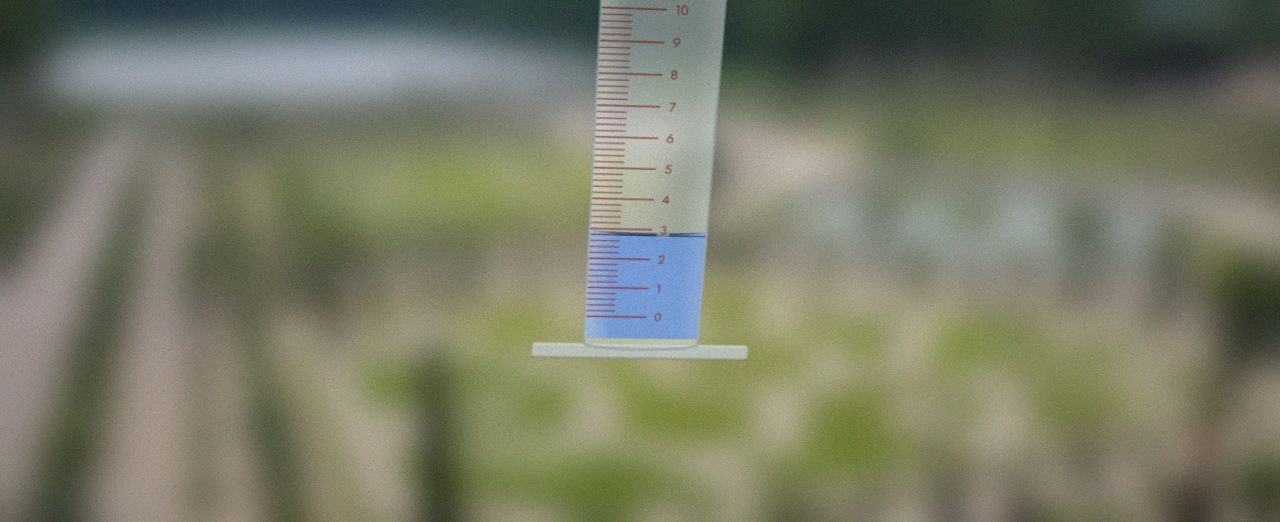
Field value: 2.8 mL
